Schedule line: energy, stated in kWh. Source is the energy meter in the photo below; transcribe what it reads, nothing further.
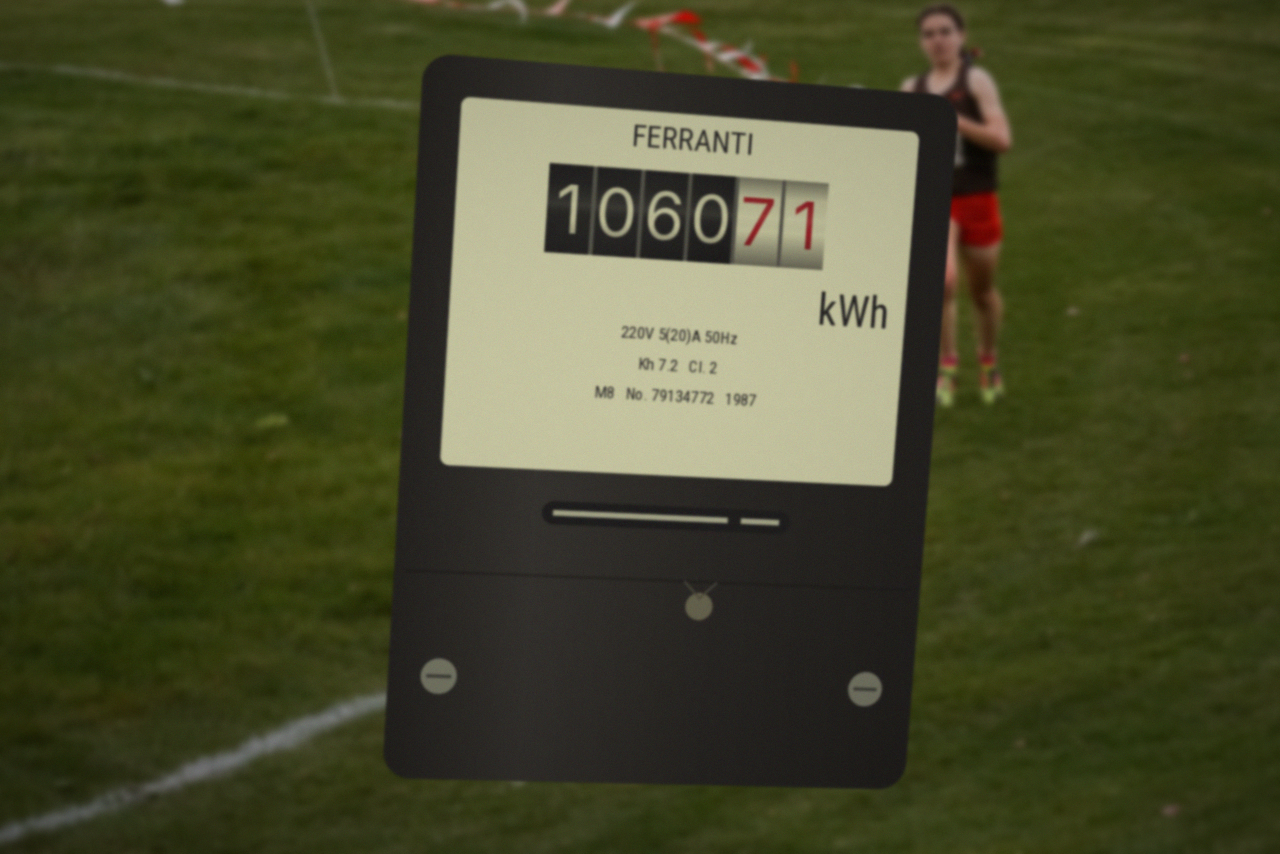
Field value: 1060.71 kWh
